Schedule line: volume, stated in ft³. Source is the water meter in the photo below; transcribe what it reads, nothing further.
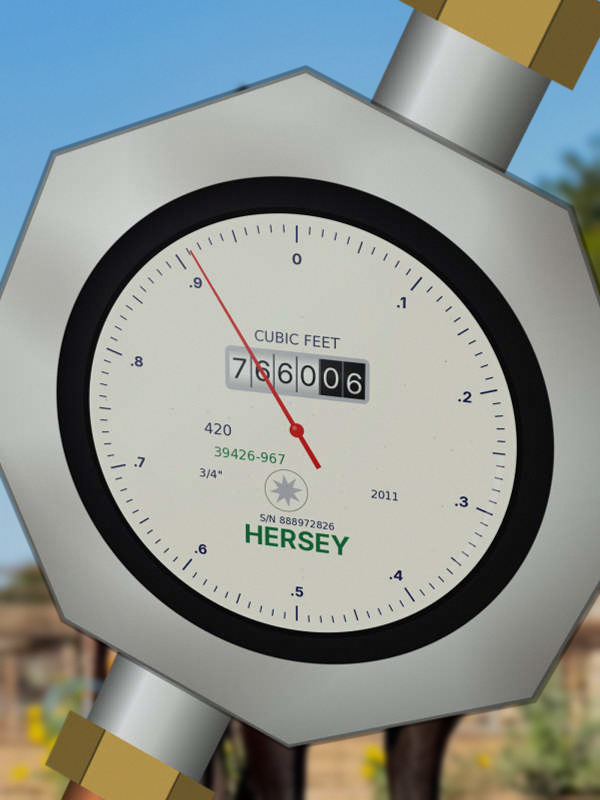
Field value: 766005.91 ft³
